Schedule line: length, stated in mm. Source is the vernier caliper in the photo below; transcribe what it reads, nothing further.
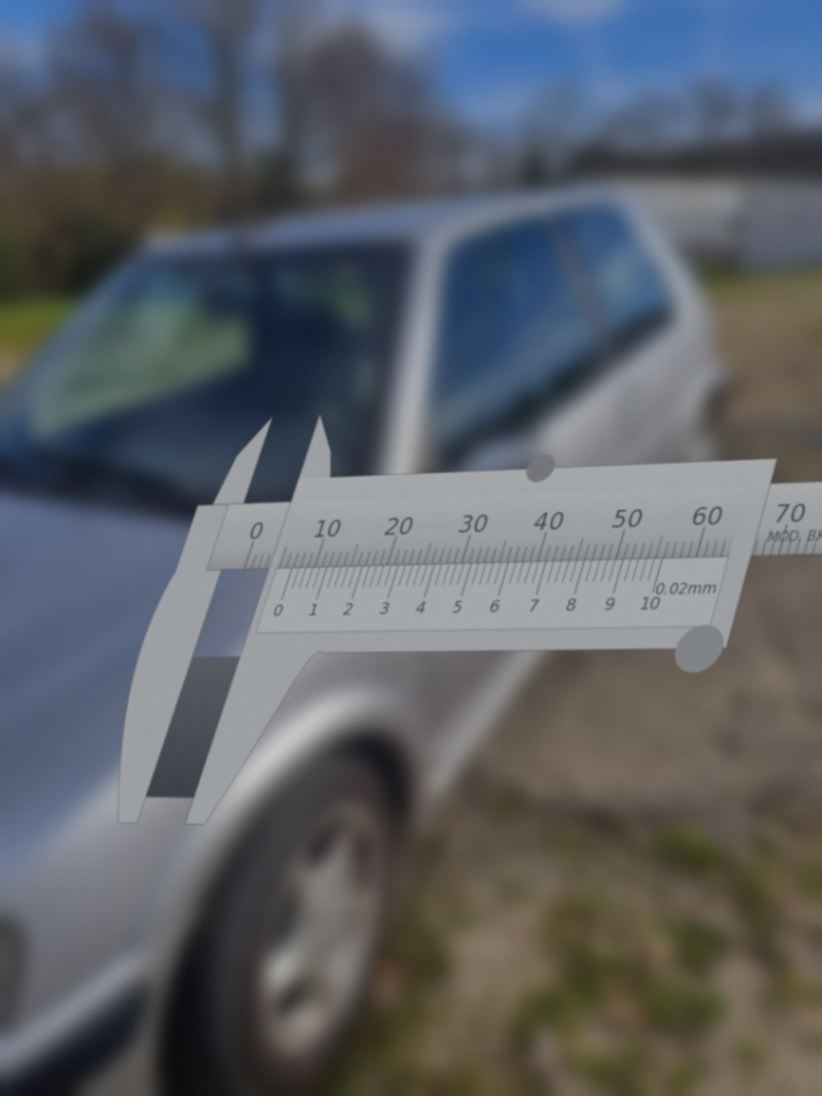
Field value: 6.8 mm
